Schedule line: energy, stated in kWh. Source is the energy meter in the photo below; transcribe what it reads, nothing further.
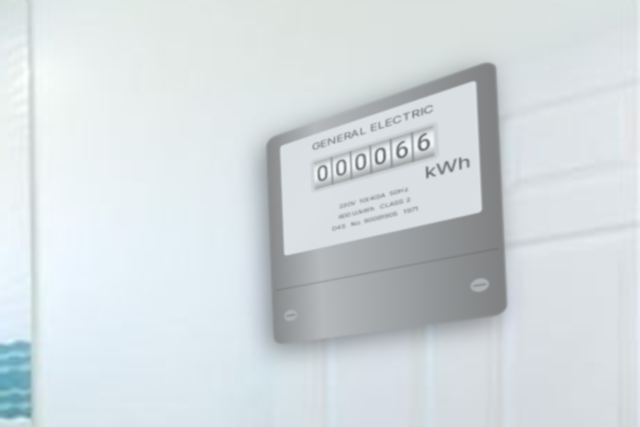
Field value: 66 kWh
